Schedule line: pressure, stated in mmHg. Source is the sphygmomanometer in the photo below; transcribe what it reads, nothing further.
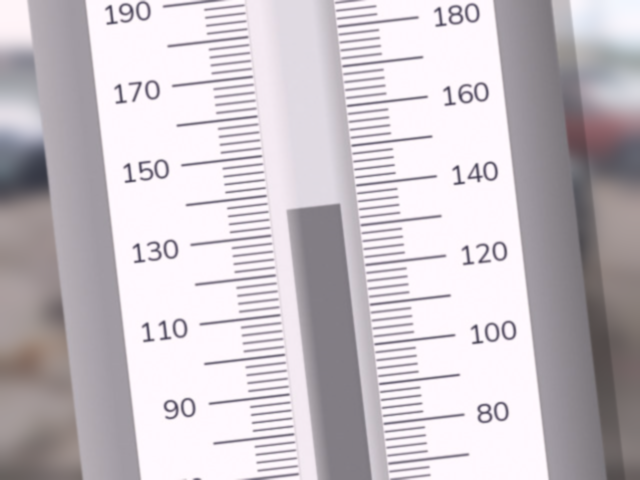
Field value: 136 mmHg
